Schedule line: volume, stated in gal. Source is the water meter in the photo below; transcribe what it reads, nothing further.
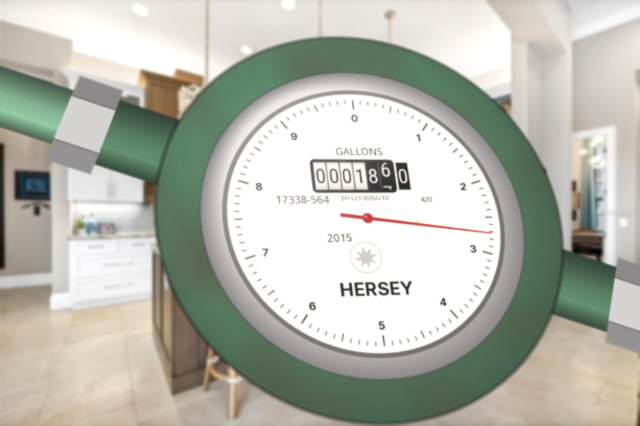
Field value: 1862.7 gal
